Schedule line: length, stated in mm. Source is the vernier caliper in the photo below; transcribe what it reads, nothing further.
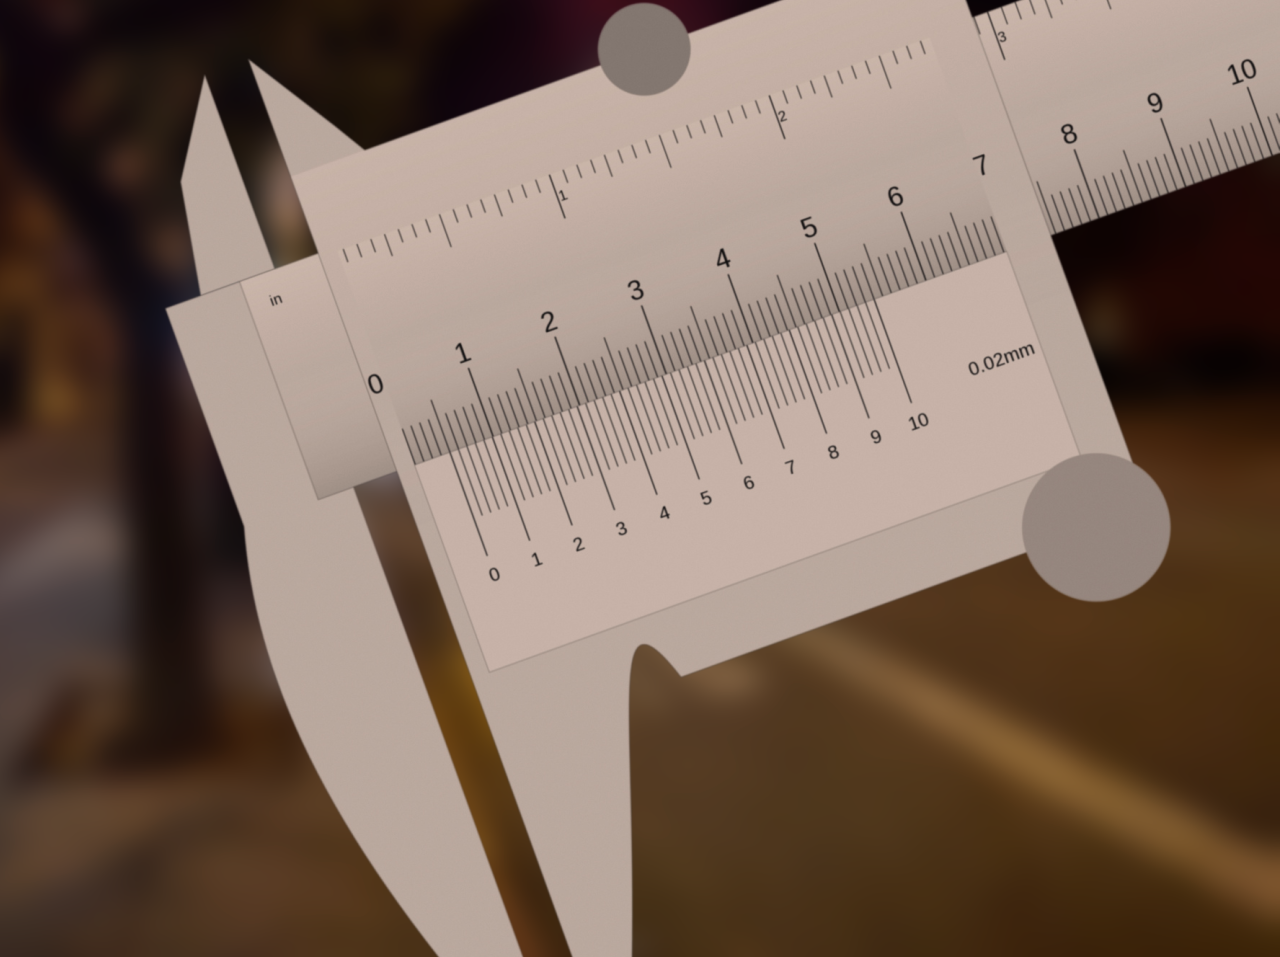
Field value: 5.0 mm
